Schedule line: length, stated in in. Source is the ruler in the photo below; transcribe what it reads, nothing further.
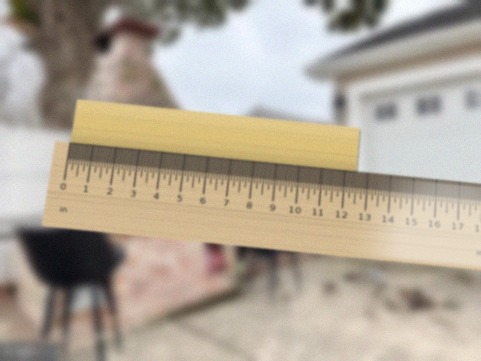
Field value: 12.5 in
